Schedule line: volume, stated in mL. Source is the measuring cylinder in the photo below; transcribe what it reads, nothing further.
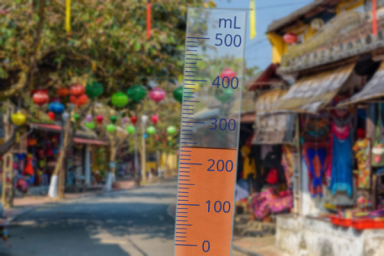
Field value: 240 mL
